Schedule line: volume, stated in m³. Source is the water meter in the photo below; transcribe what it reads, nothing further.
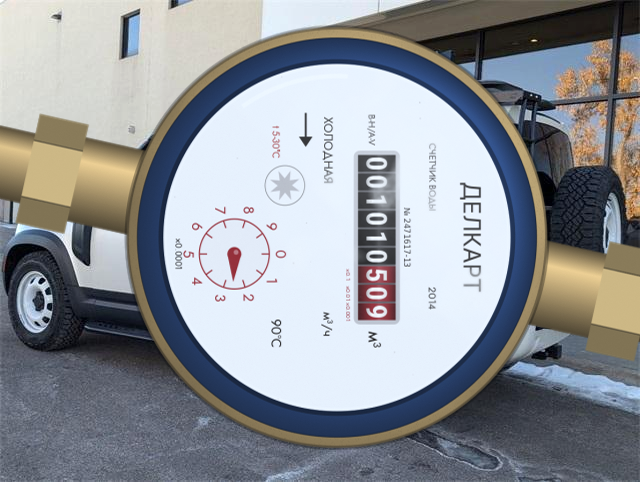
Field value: 1010.5092 m³
